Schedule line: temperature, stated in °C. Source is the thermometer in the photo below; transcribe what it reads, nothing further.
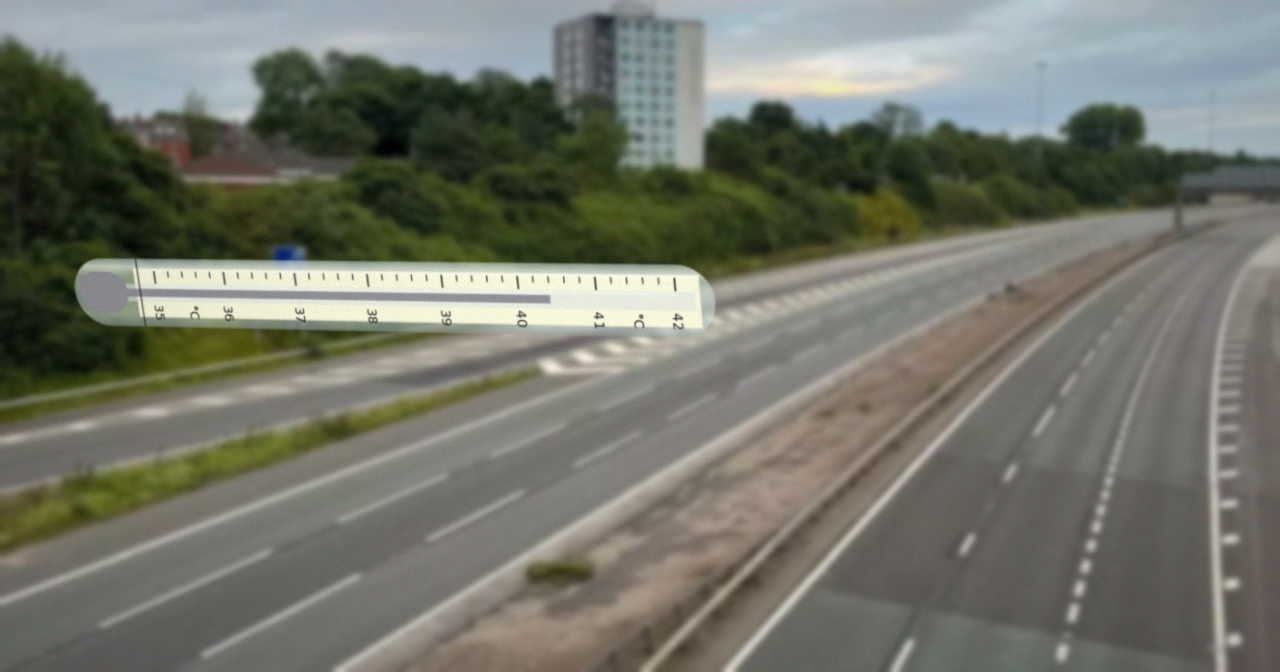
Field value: 40.4 °C
